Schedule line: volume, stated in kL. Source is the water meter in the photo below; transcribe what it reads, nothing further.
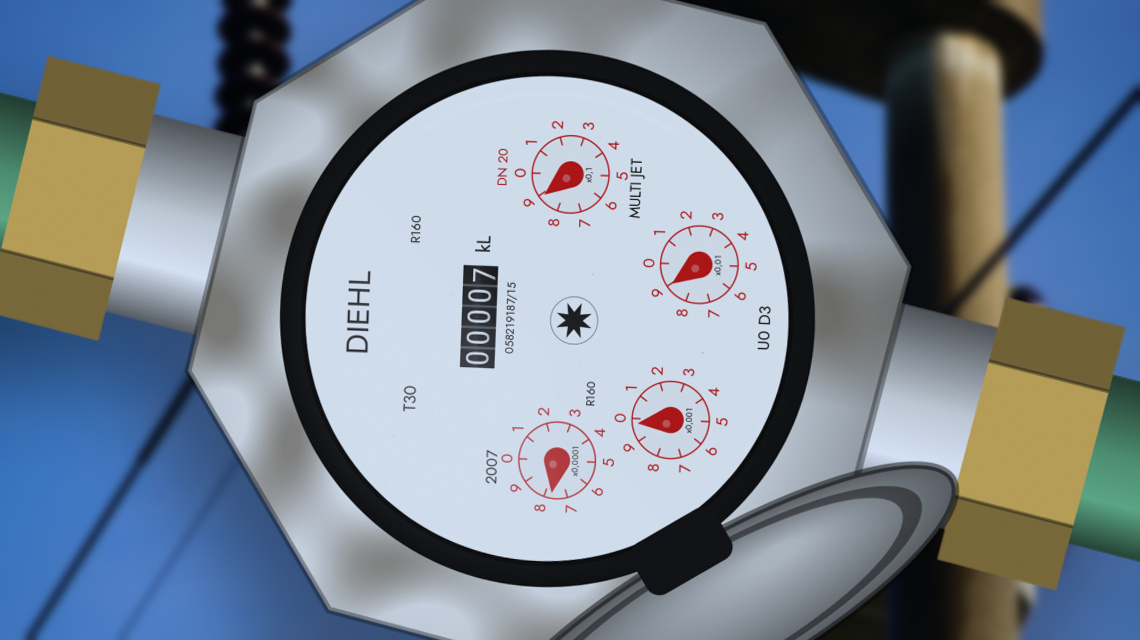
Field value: 6.8897 kL
